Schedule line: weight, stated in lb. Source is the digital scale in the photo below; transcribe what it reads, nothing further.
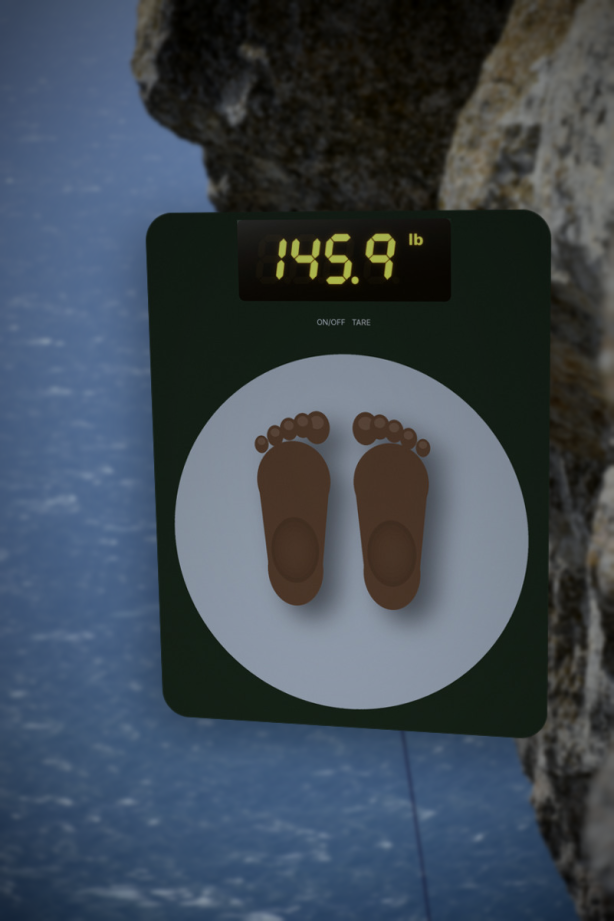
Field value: 145.9 lb
